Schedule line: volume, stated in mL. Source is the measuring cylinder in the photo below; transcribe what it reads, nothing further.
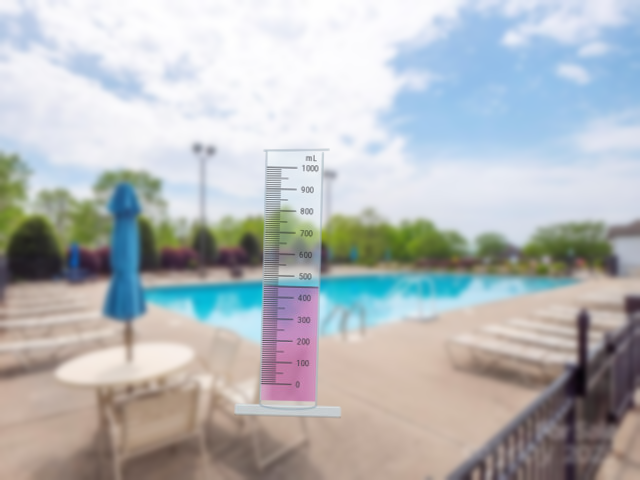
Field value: 450 mL
